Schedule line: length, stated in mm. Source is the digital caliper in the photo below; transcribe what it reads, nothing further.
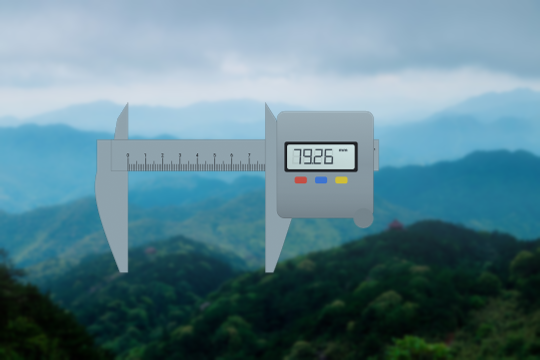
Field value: 79.26 mm
